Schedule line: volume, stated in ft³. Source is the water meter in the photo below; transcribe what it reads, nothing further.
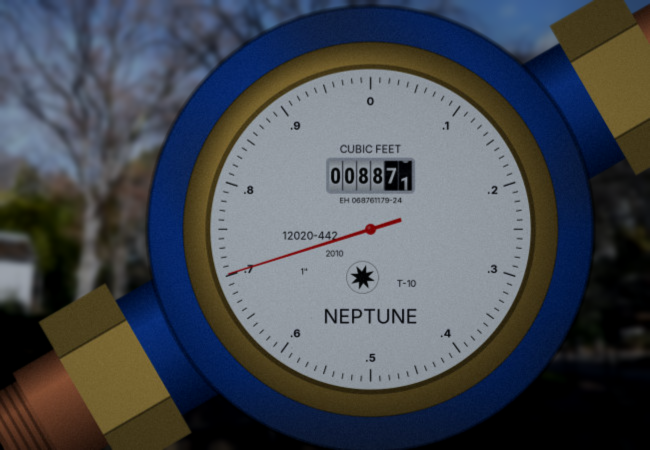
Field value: 8870.70 ft³
